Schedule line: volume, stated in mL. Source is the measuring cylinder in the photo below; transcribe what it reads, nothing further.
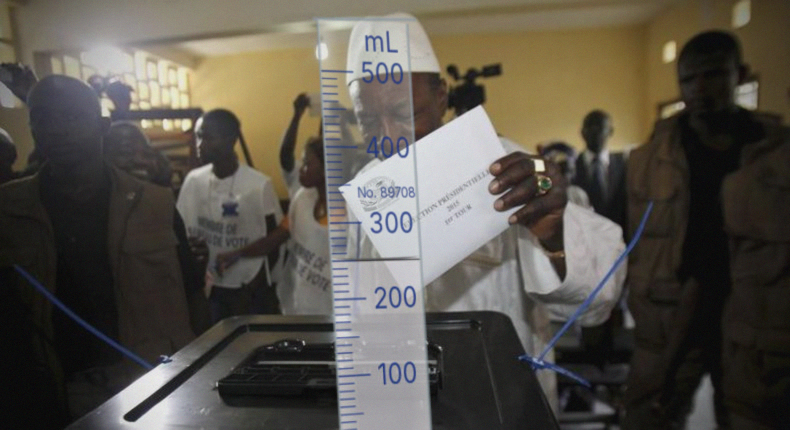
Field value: 250 mL
